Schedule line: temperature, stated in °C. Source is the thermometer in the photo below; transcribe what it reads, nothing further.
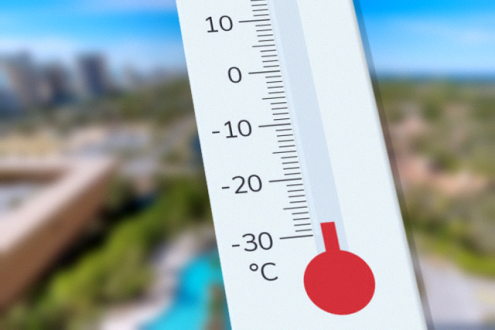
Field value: -28 °C
